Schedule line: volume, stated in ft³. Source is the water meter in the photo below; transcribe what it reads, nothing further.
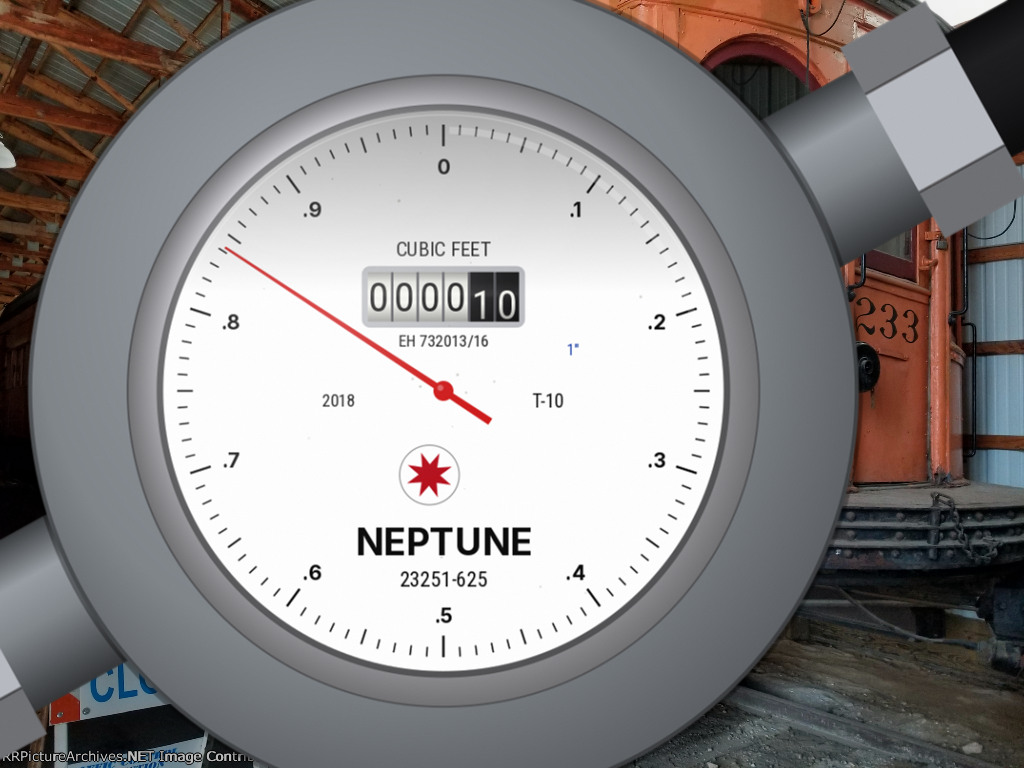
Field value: 9.84 ft³
